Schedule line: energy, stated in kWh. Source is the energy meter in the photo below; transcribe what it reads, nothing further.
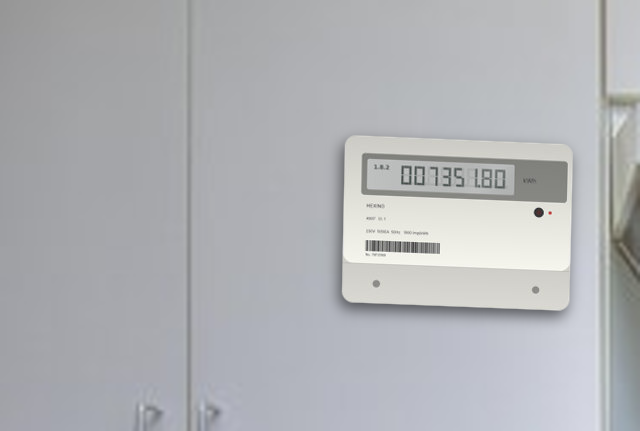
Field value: 7351.80 kWh
